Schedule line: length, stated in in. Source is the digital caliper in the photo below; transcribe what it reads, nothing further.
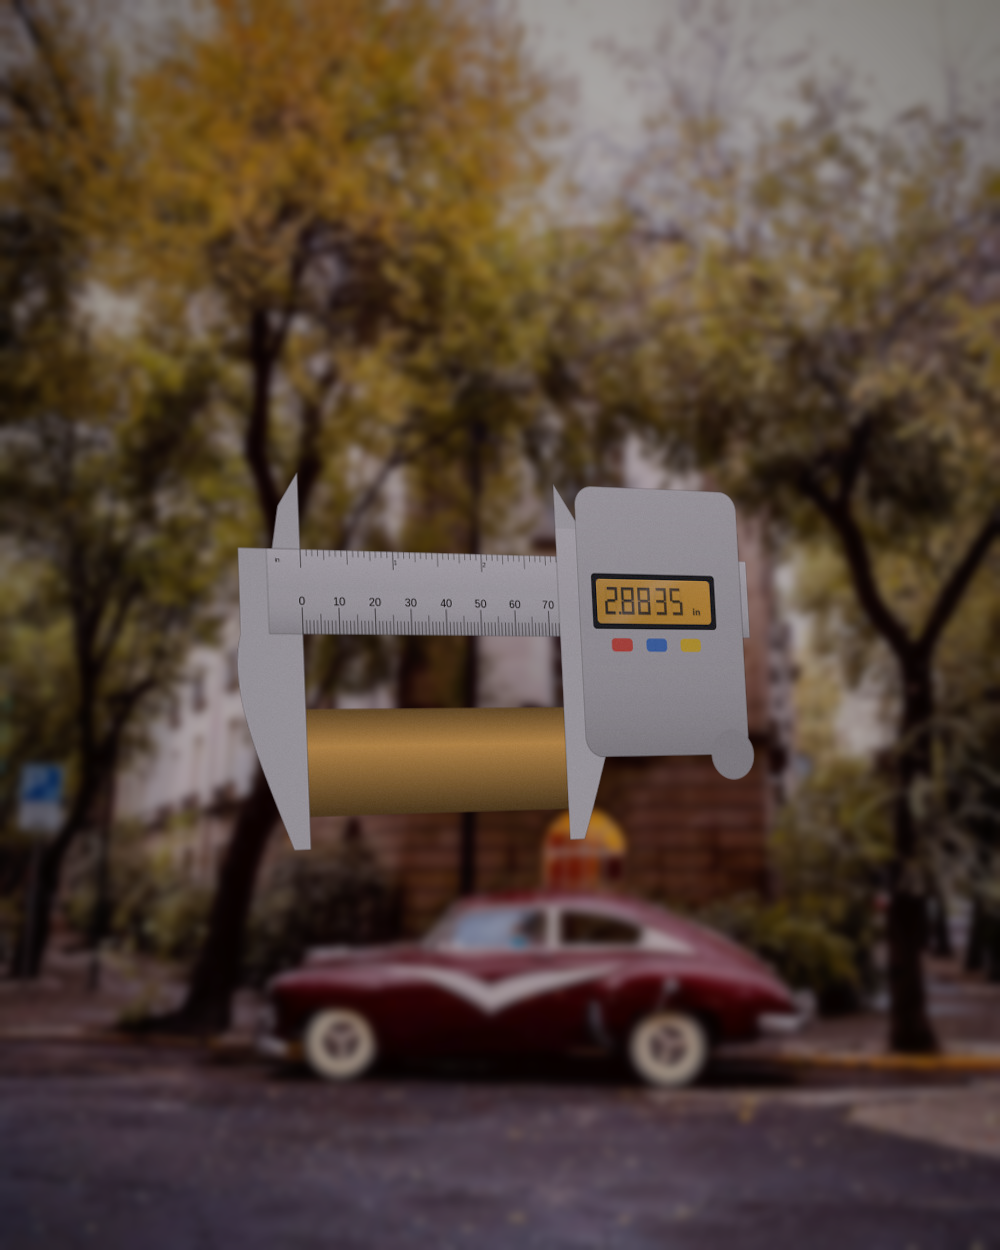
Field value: 2.8835 in
